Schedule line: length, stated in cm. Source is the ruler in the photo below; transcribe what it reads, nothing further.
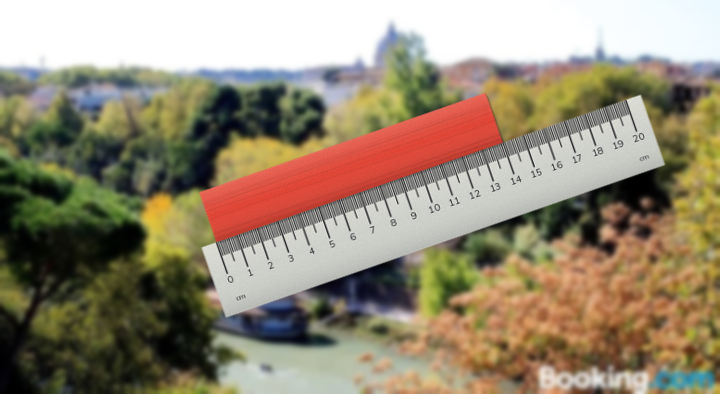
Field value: 14 cm
